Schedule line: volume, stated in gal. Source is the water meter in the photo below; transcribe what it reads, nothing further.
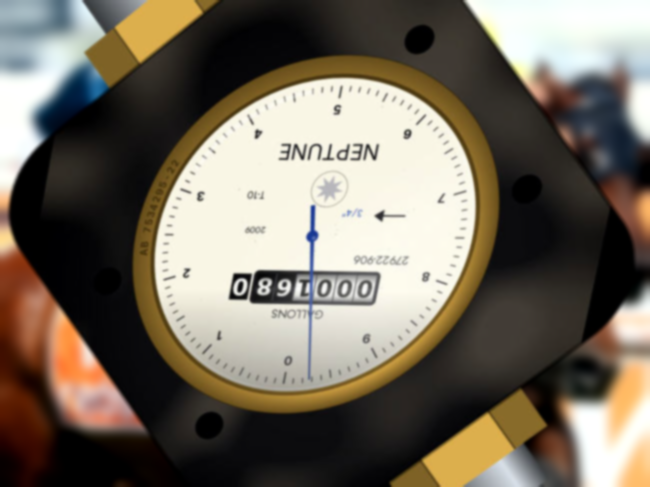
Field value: 1679.7 gal
